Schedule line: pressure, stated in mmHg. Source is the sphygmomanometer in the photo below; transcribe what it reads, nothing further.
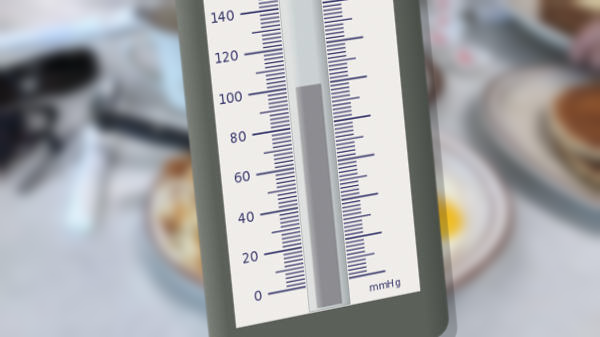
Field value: 100 mmHg
